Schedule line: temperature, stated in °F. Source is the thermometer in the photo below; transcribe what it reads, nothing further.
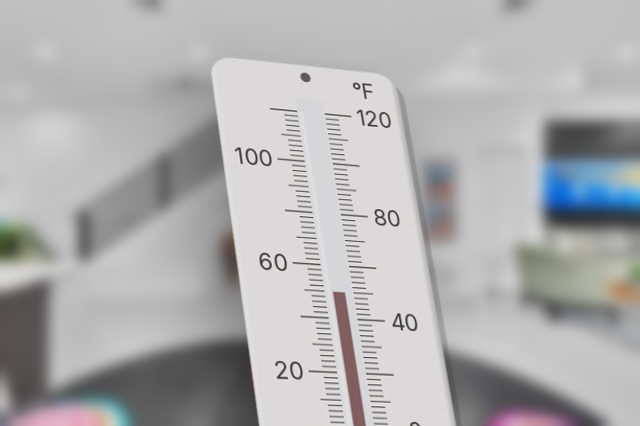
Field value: 50 °F
